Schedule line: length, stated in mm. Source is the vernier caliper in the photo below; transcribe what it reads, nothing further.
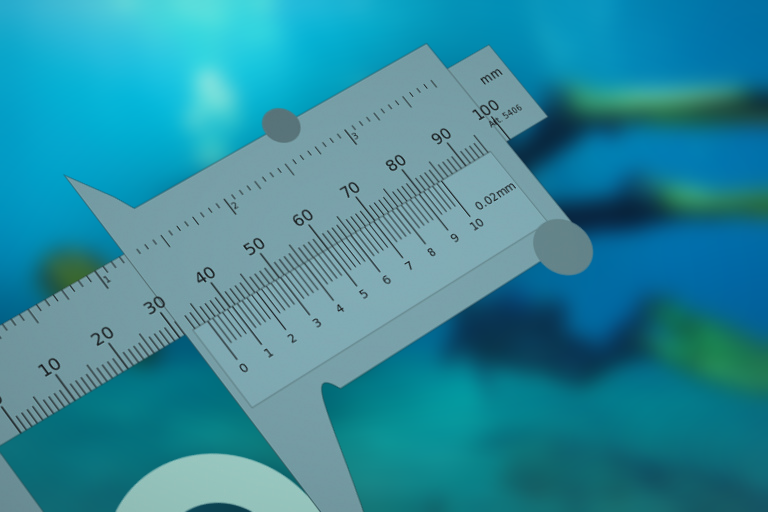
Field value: 35.5 mm
